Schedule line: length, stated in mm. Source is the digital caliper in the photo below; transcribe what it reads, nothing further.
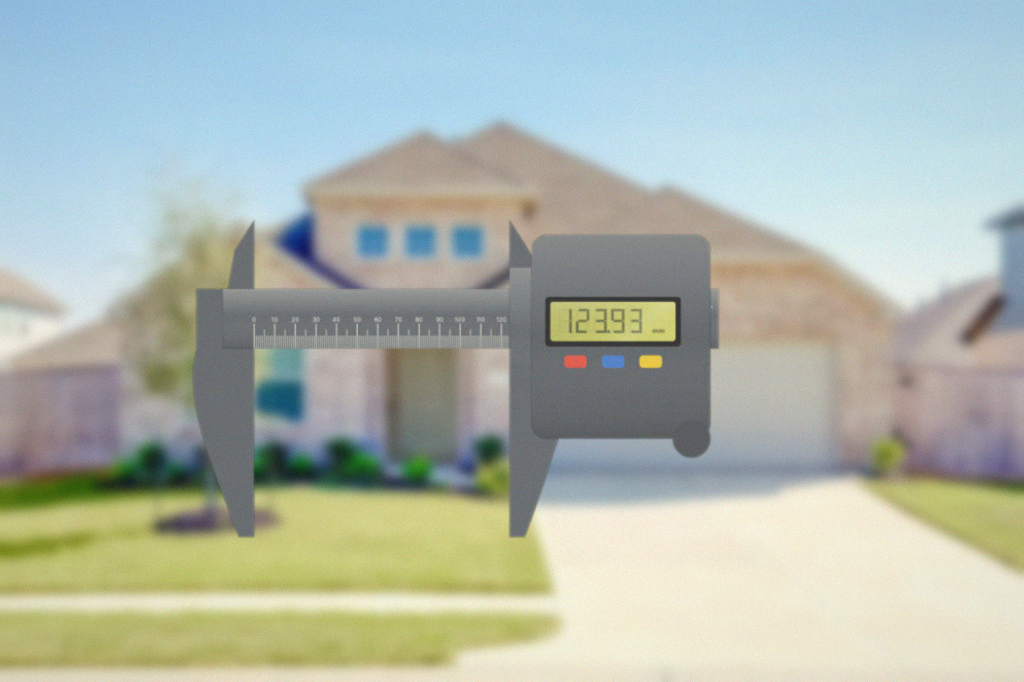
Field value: 123.93 mm
